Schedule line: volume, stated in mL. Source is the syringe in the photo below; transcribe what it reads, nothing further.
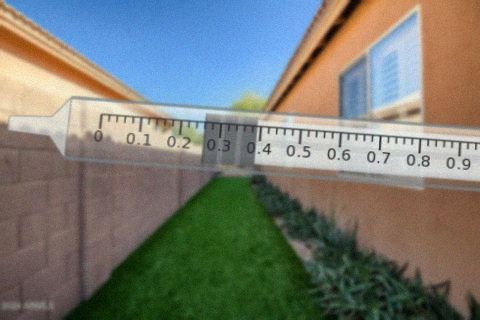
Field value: 0.26 mL
